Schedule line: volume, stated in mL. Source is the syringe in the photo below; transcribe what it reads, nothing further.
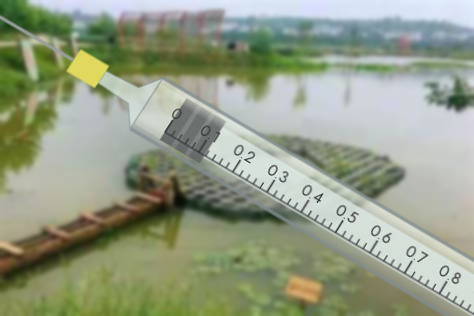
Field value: 0 mL
